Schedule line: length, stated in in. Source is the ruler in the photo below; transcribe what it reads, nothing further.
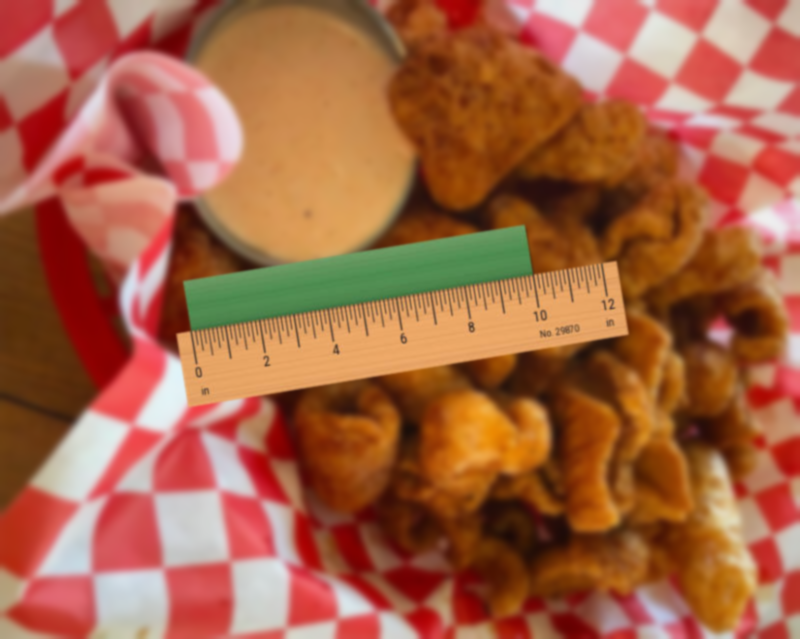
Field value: 10 in
